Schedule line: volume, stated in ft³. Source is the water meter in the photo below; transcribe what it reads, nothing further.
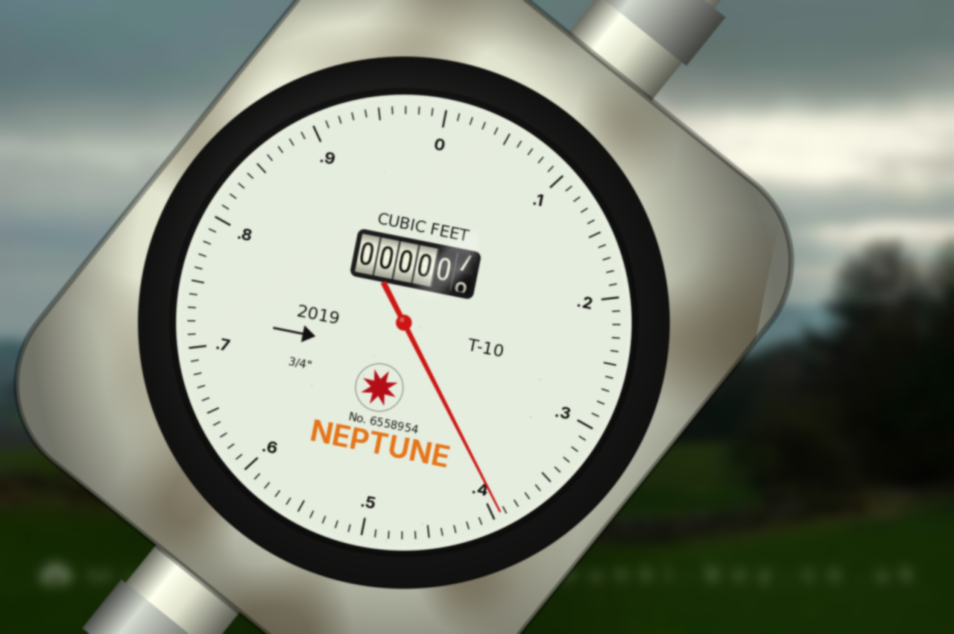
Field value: 7.39 ft³
